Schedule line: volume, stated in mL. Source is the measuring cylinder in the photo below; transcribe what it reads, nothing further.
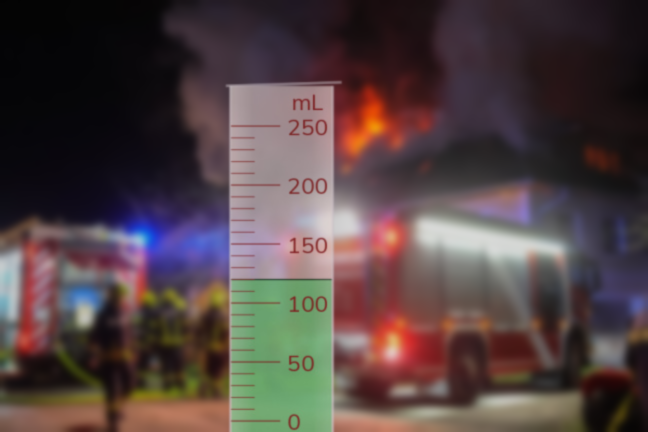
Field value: 120 mL
